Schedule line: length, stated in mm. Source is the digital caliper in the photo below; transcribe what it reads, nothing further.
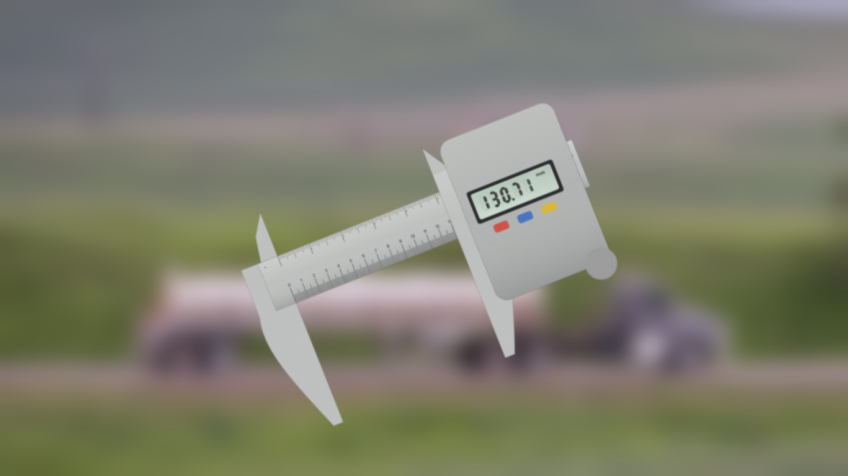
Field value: 130.71 mm
